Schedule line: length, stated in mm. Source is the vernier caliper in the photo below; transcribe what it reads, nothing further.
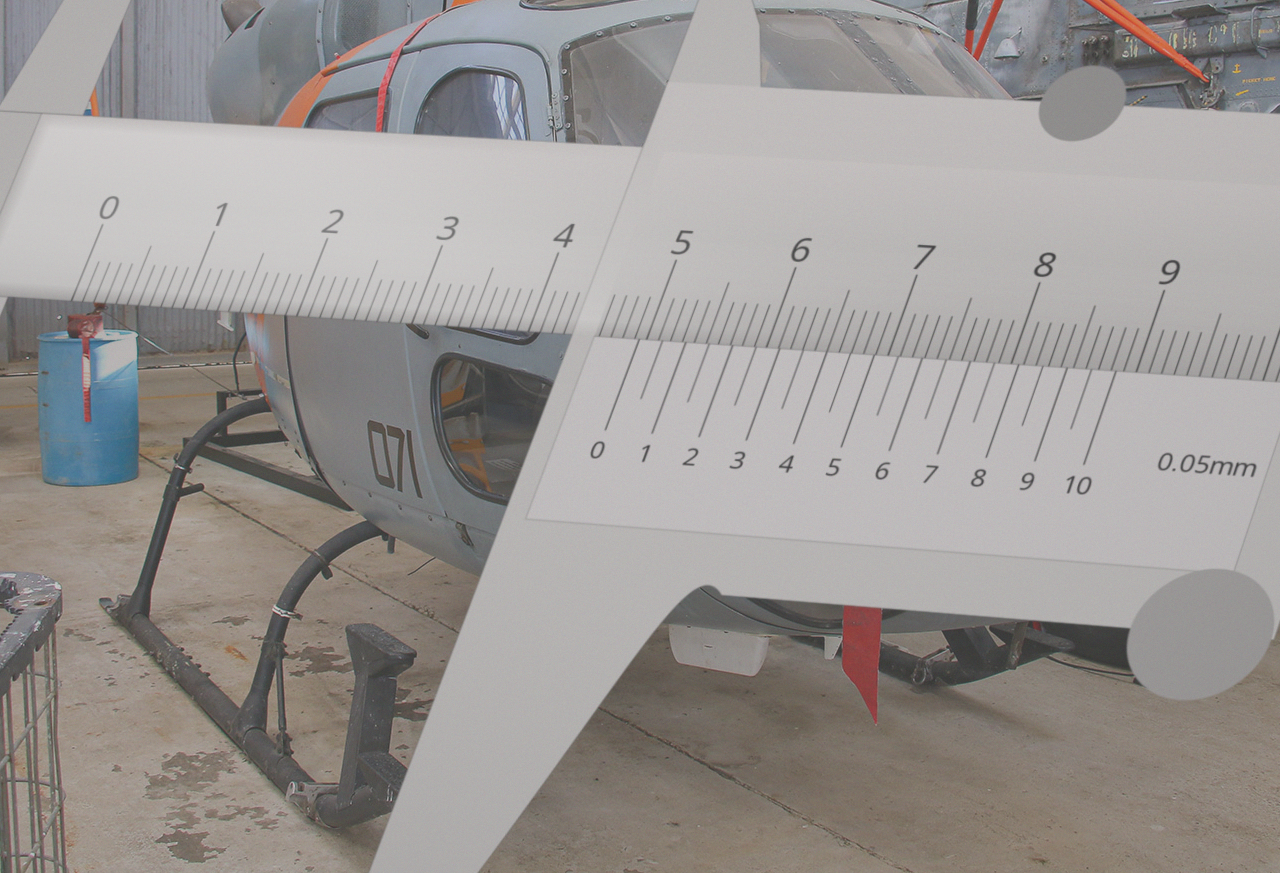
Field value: 49.4 mm
